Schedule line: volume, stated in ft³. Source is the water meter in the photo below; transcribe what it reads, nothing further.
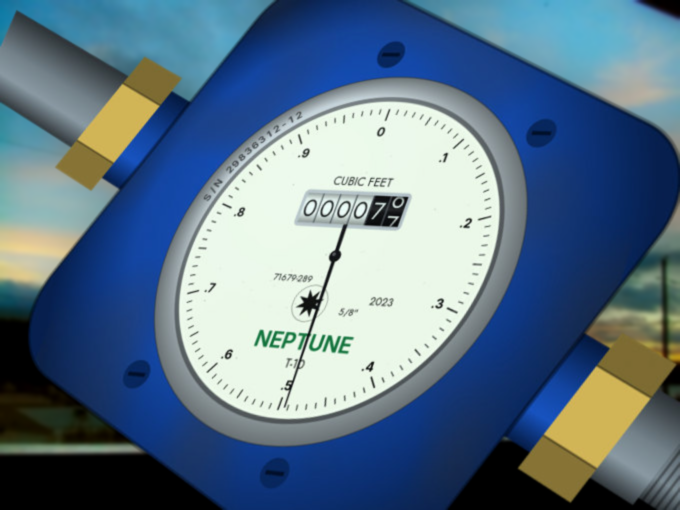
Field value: 76.49 ft³
